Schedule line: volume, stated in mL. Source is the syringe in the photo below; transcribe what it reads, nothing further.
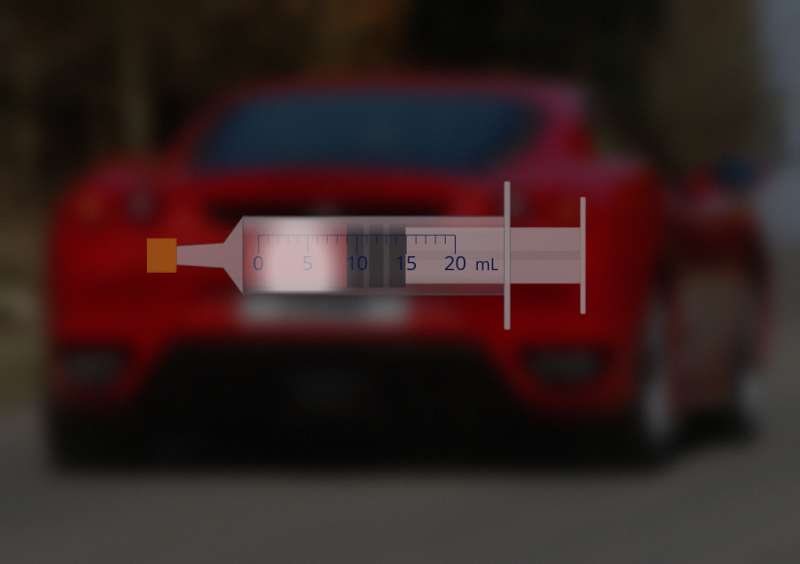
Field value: 9 mL
